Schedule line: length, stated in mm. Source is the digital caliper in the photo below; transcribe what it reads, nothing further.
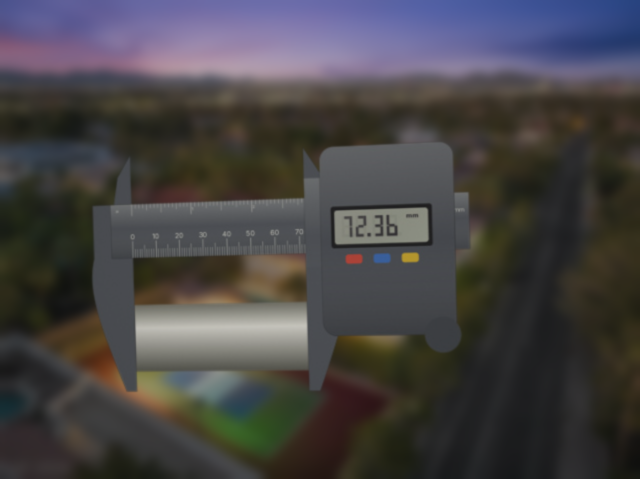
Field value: 72.36 mm
